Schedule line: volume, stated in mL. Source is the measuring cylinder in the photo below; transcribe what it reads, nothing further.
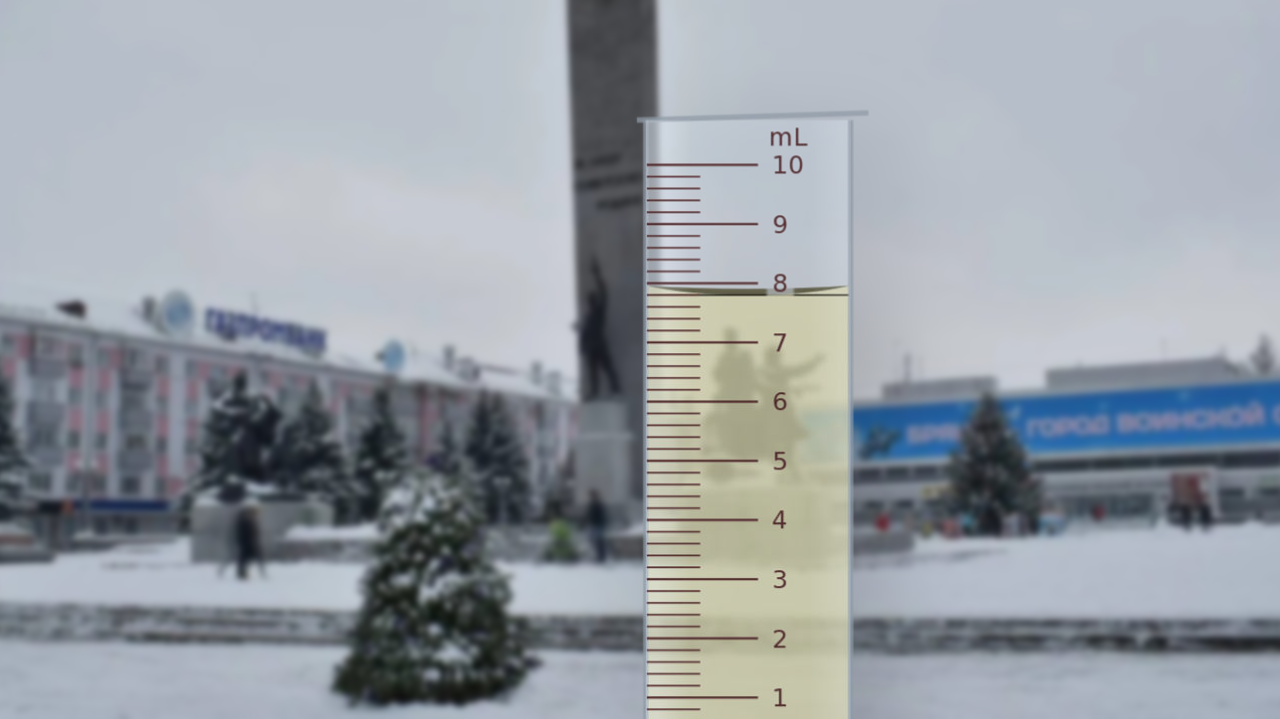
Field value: 7.8 mL
